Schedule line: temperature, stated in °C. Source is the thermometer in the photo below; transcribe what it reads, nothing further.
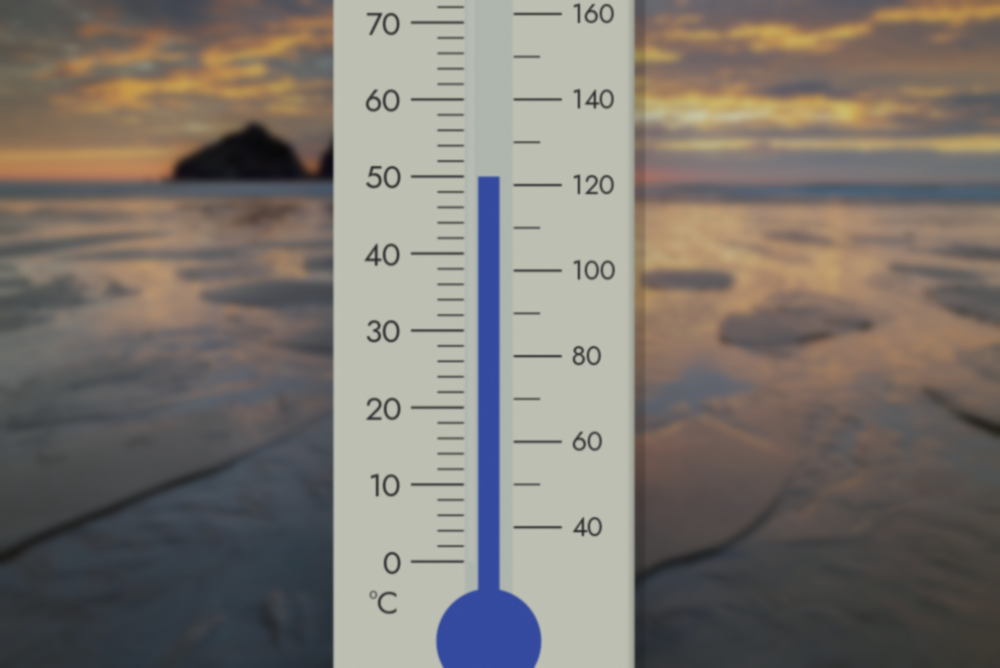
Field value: 50 °C
